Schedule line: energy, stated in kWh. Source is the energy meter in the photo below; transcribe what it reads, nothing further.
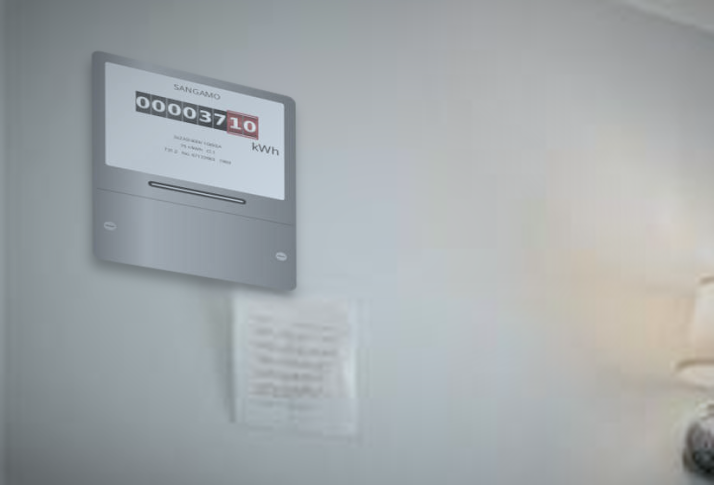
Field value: 37.10 kWh
